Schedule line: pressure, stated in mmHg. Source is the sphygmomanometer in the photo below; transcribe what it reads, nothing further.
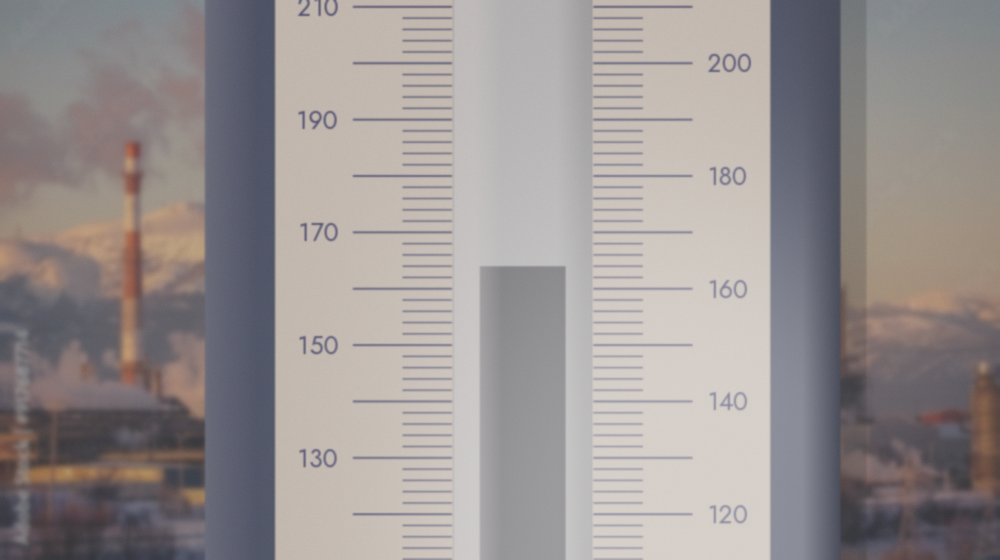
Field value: 164 mmHg
